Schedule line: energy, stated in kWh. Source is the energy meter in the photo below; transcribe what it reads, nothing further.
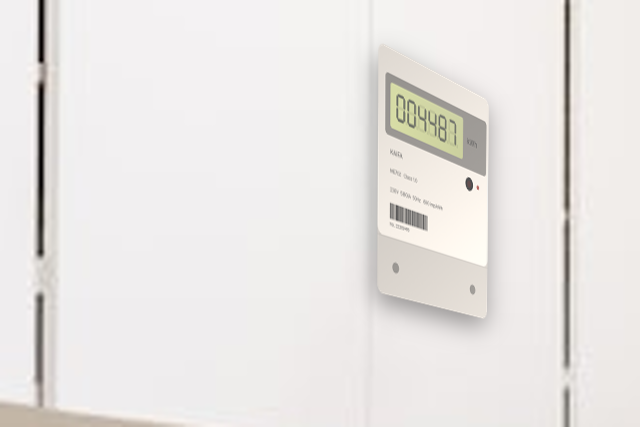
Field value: 4487 kWh
